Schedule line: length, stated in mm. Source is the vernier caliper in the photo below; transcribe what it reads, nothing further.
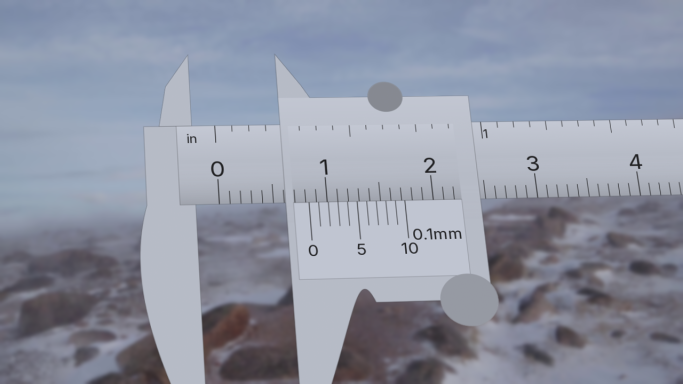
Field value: 8.3 mm
